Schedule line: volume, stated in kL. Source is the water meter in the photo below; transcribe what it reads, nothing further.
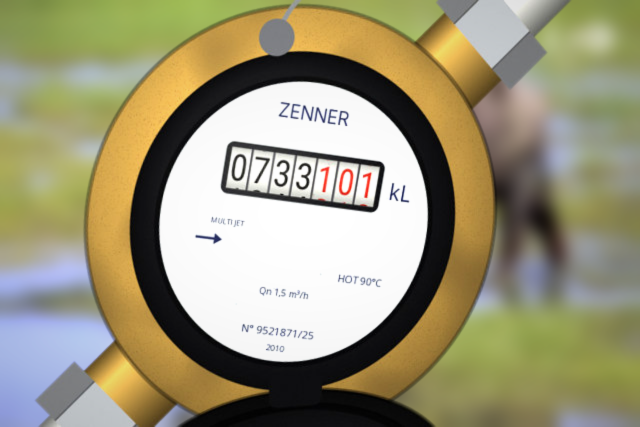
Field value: 733.101 kL
